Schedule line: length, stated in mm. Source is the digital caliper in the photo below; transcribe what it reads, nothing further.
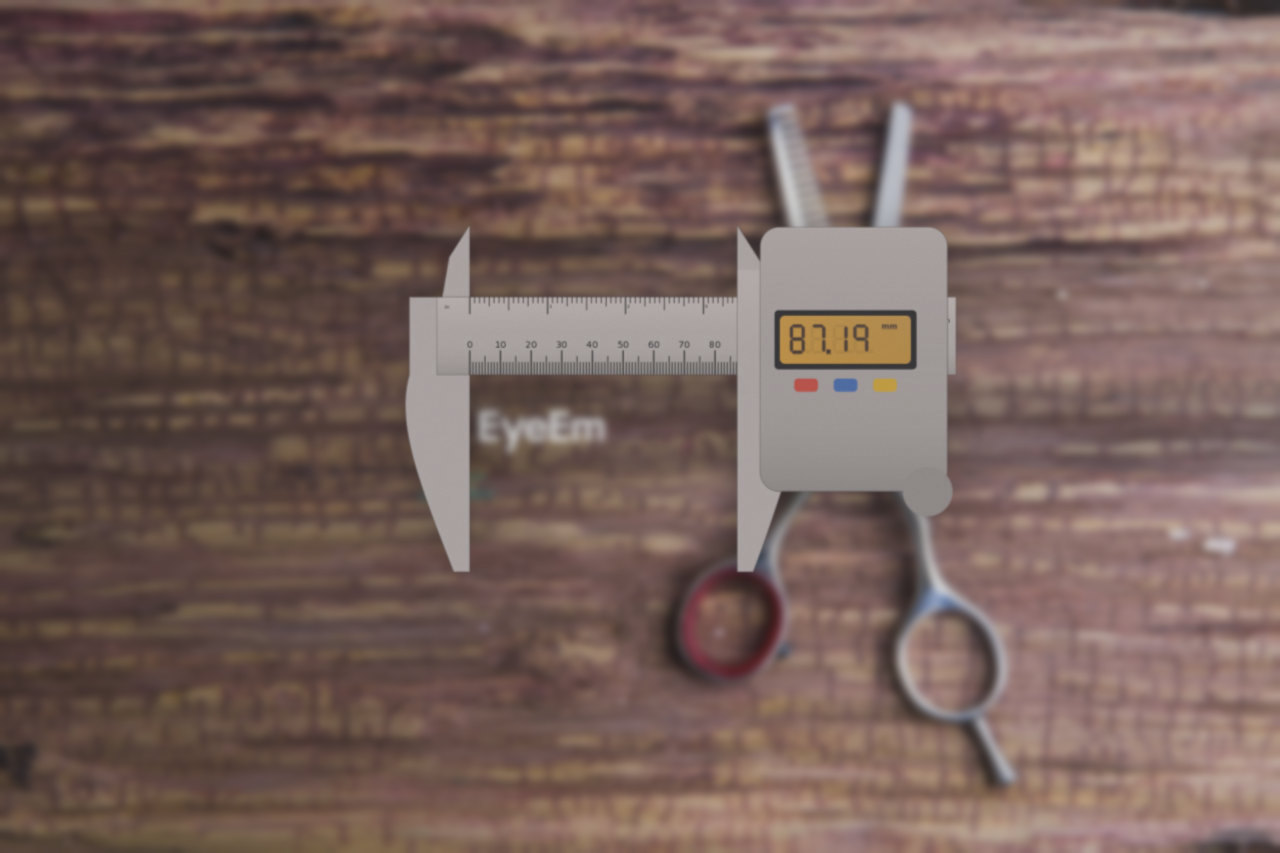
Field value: 87.19 mm
